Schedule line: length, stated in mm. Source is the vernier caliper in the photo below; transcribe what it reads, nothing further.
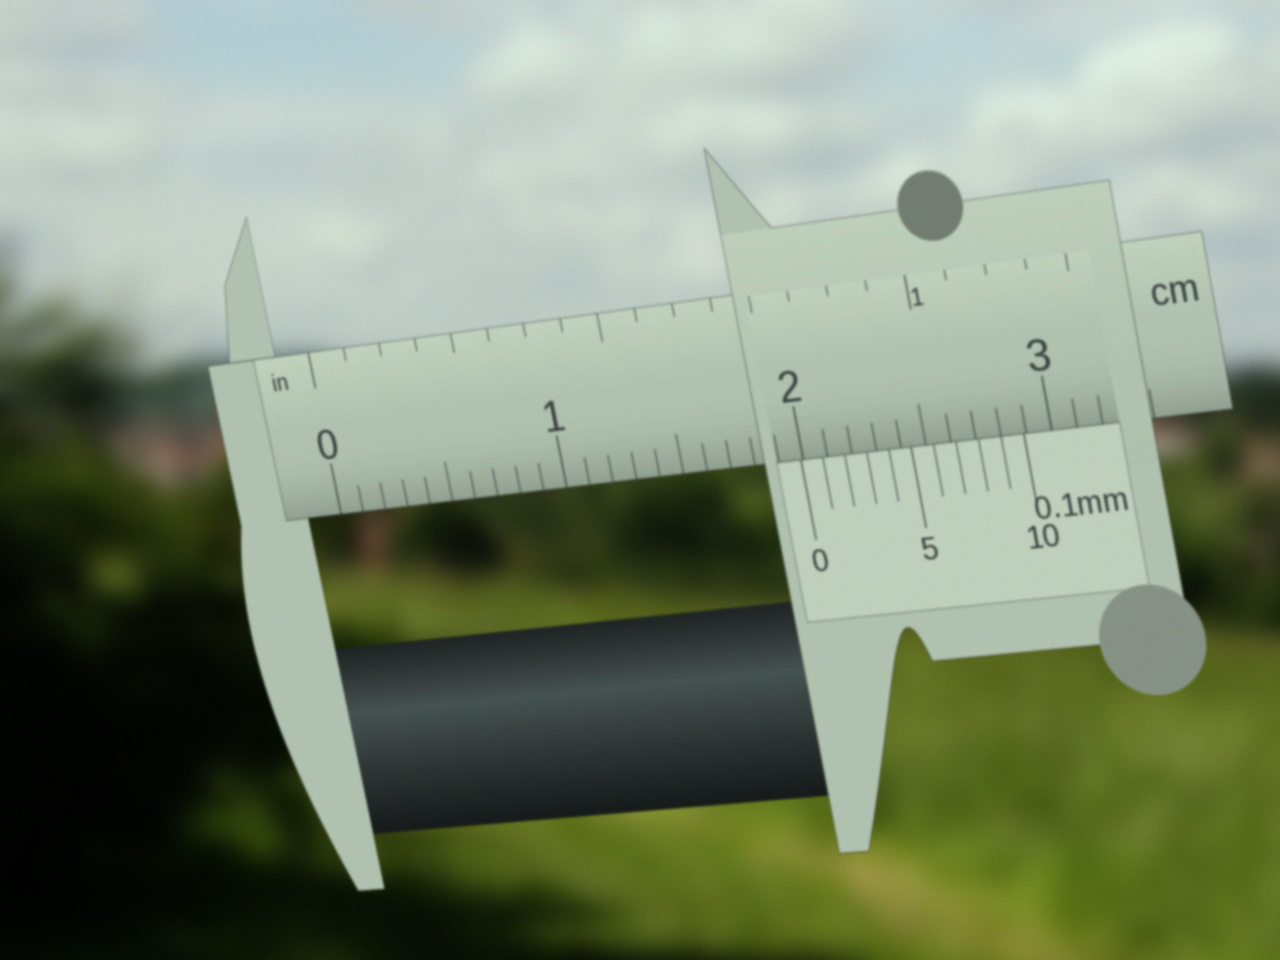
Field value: 19.9 mm
